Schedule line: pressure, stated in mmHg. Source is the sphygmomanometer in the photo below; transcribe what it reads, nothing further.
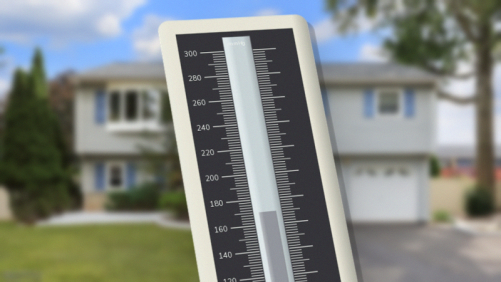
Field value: 170 mmHg
